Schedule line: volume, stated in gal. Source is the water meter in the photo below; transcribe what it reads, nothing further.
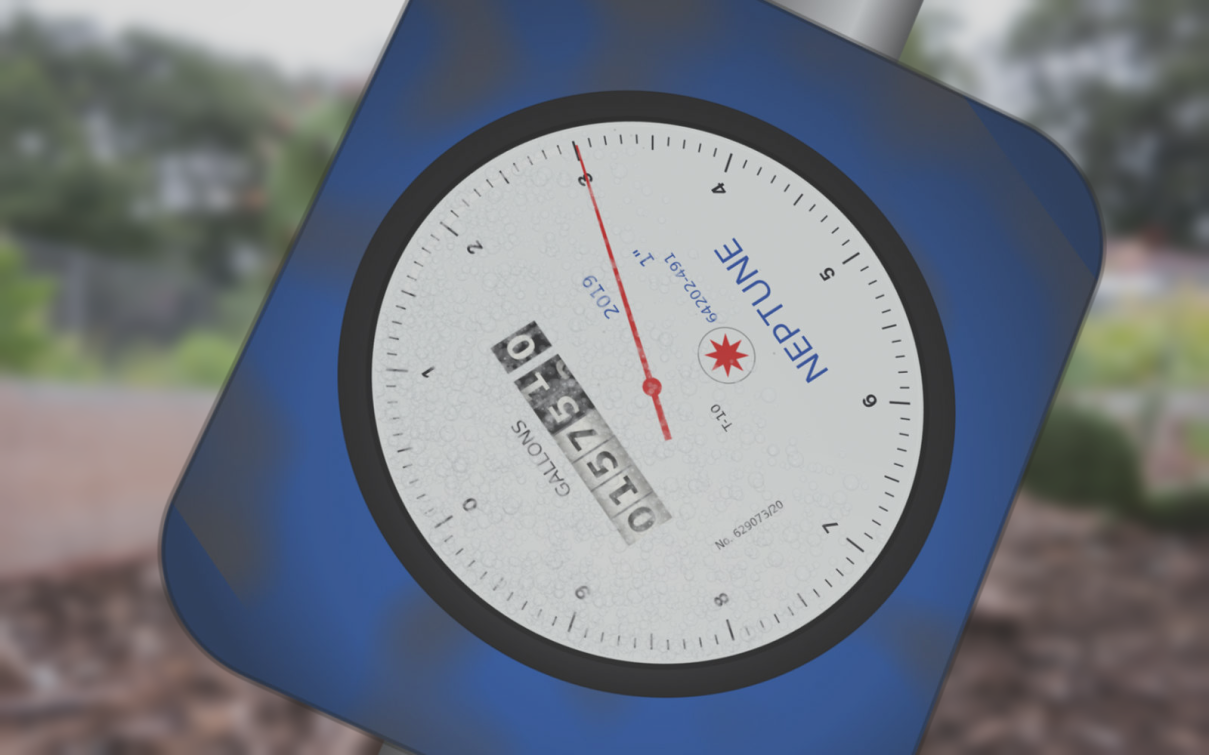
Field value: 157513.0 gal
